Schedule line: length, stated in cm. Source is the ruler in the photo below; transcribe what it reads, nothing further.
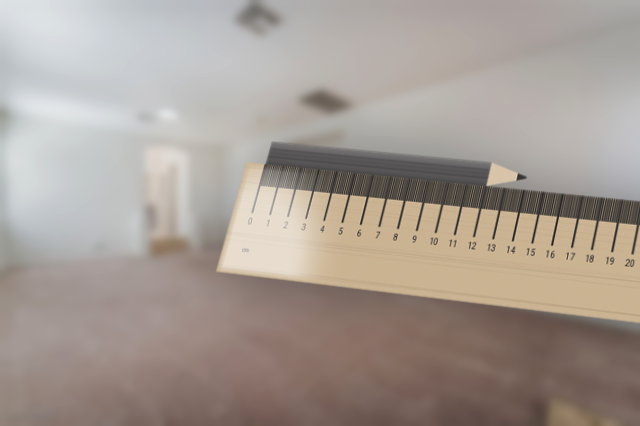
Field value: 14 cm
